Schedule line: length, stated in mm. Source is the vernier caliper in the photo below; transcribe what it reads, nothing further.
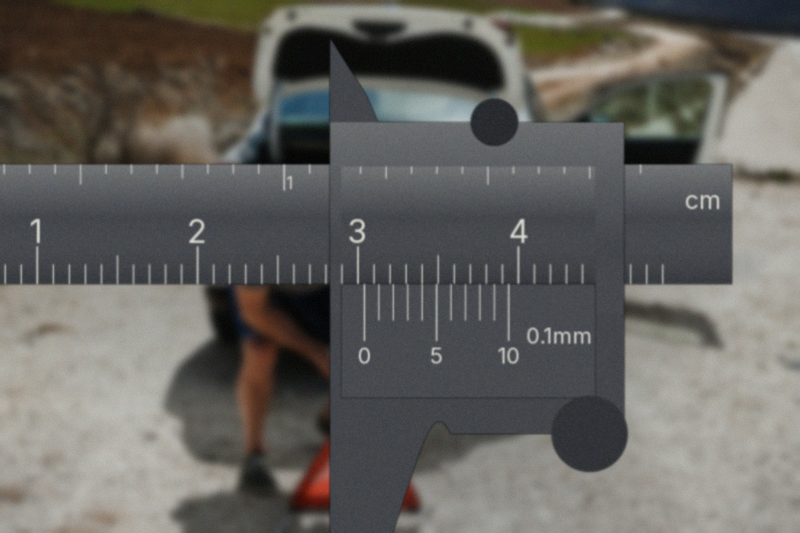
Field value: 30.4 mm
